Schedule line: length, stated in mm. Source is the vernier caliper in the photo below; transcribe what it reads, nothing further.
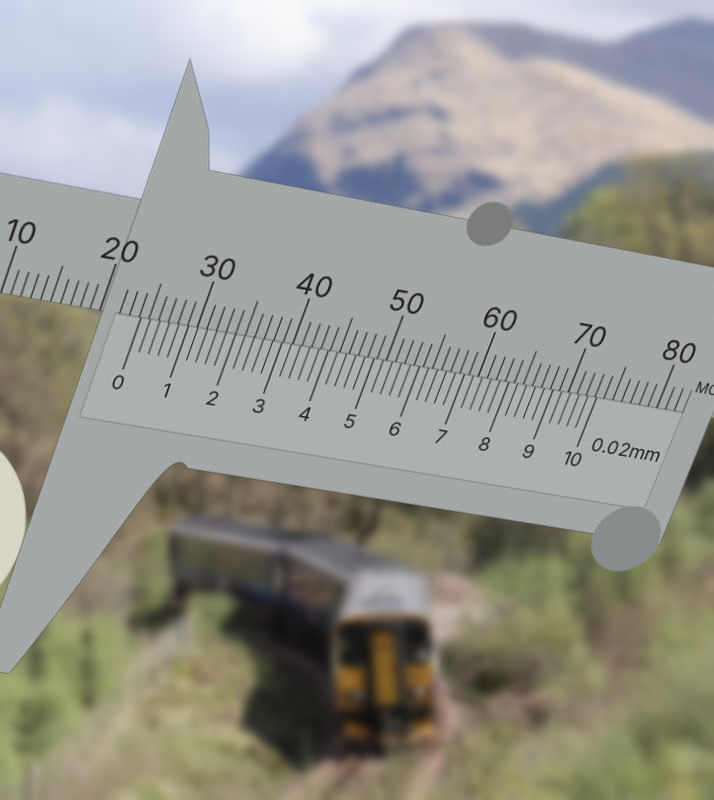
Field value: 24.2 mm
